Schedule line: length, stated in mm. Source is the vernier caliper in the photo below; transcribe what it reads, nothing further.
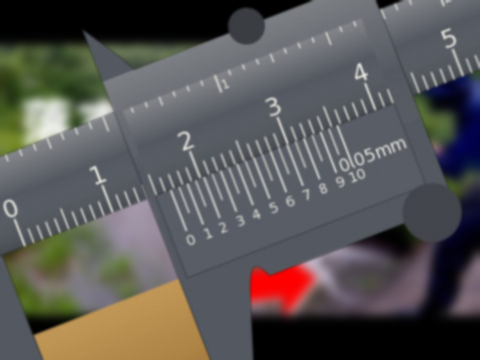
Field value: 16.6 mm
